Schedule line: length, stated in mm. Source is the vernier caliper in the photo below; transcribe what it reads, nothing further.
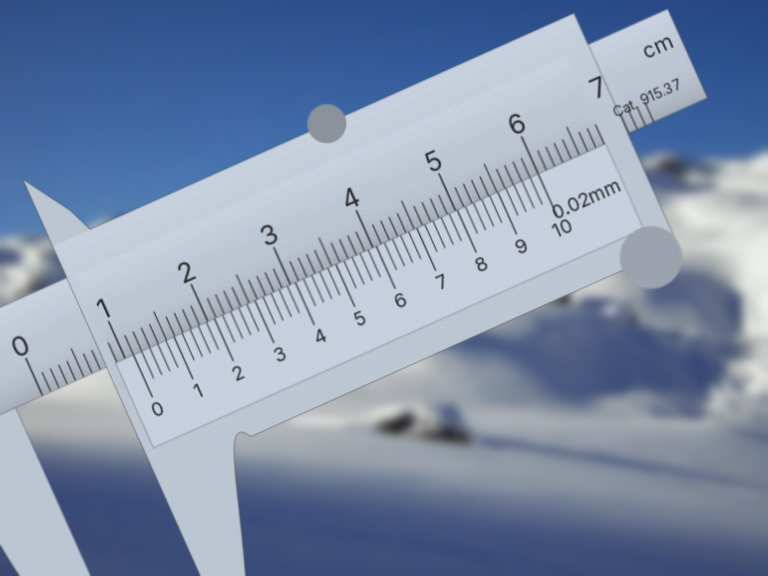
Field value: 11.0 mm
